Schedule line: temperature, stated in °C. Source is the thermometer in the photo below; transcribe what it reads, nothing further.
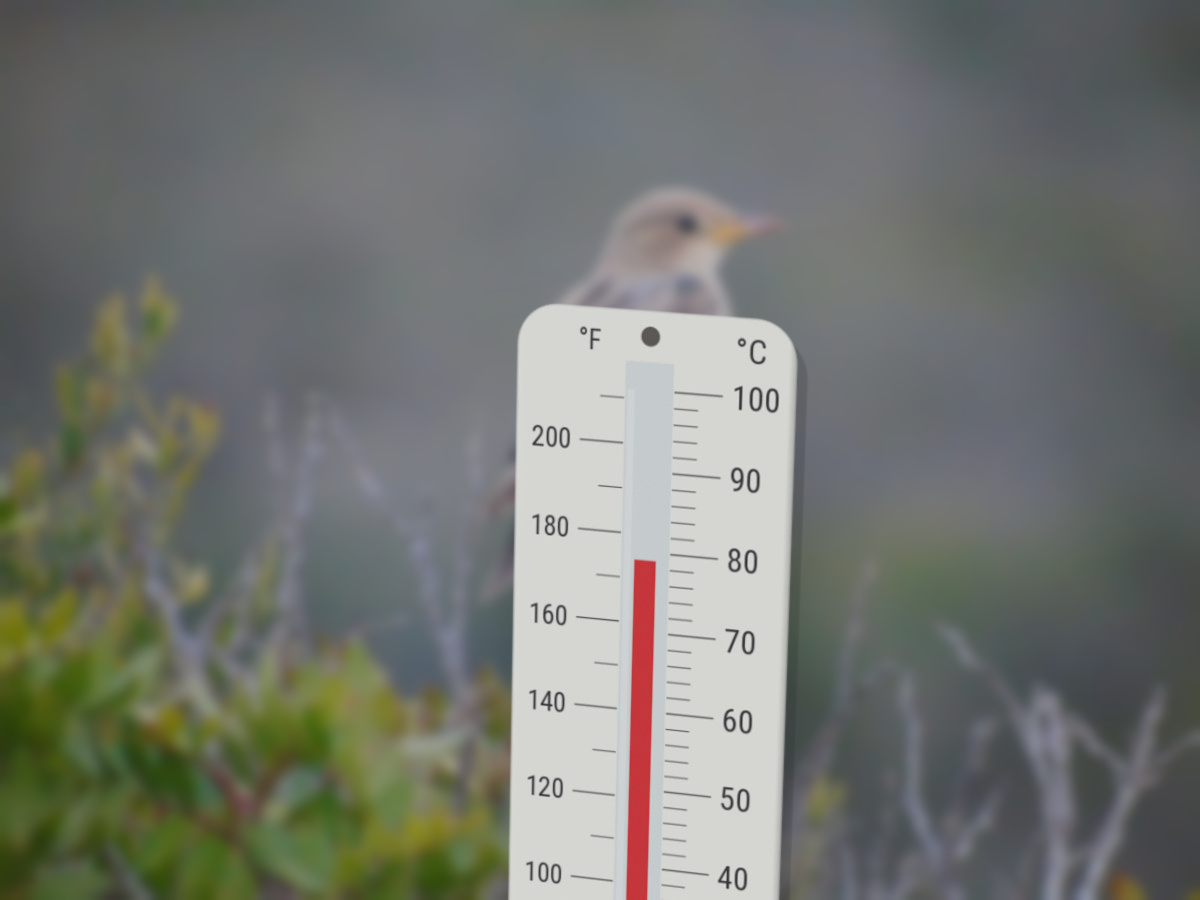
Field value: 79 °C
